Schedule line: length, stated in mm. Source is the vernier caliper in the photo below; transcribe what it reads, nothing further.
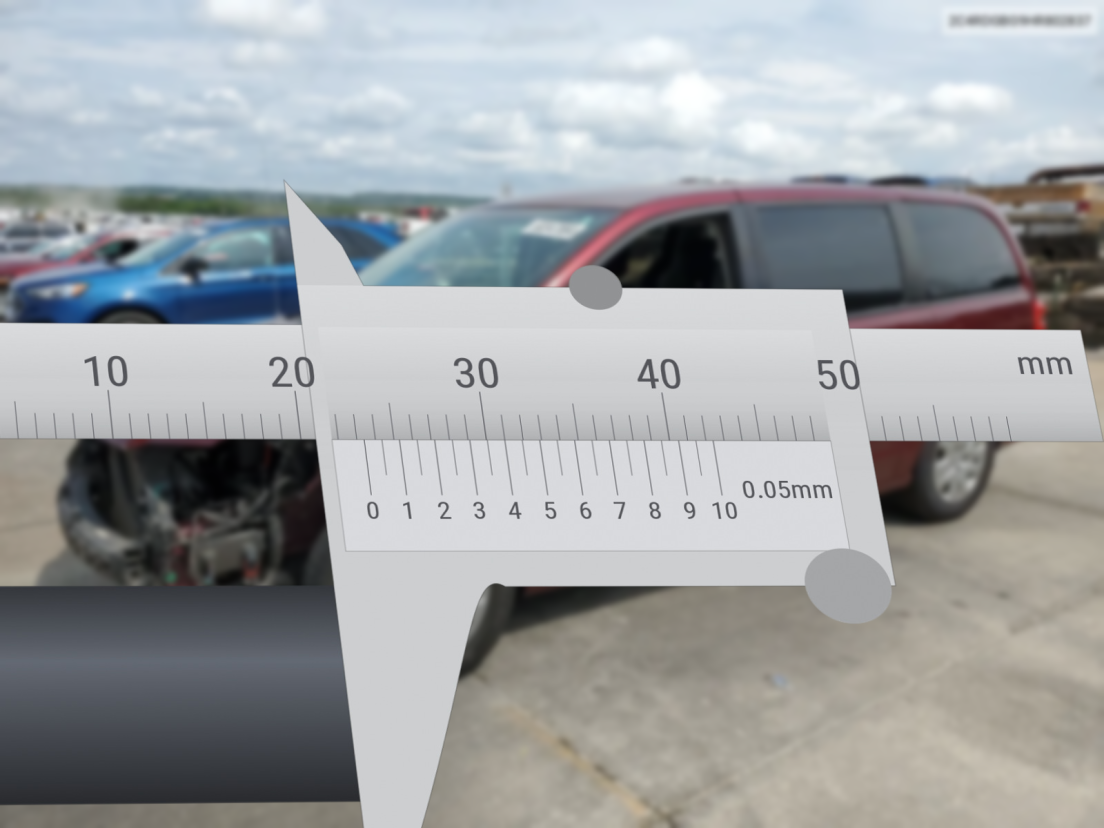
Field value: 23.4 mm
